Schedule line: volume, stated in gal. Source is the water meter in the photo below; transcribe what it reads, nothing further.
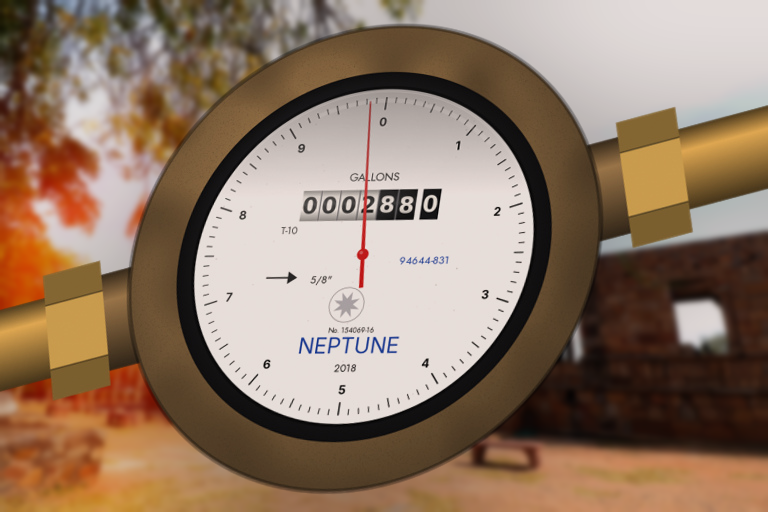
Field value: 2879.8 gal
